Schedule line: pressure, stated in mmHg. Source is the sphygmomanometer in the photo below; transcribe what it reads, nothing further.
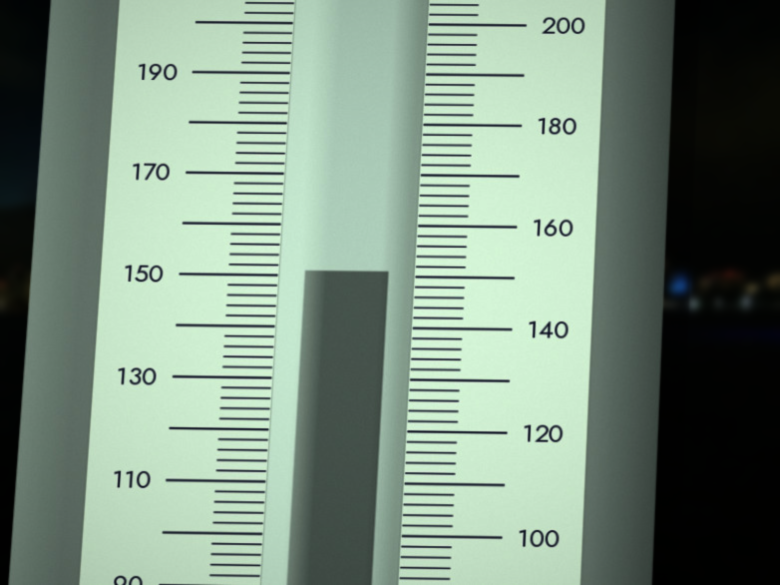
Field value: 151 mmHg
